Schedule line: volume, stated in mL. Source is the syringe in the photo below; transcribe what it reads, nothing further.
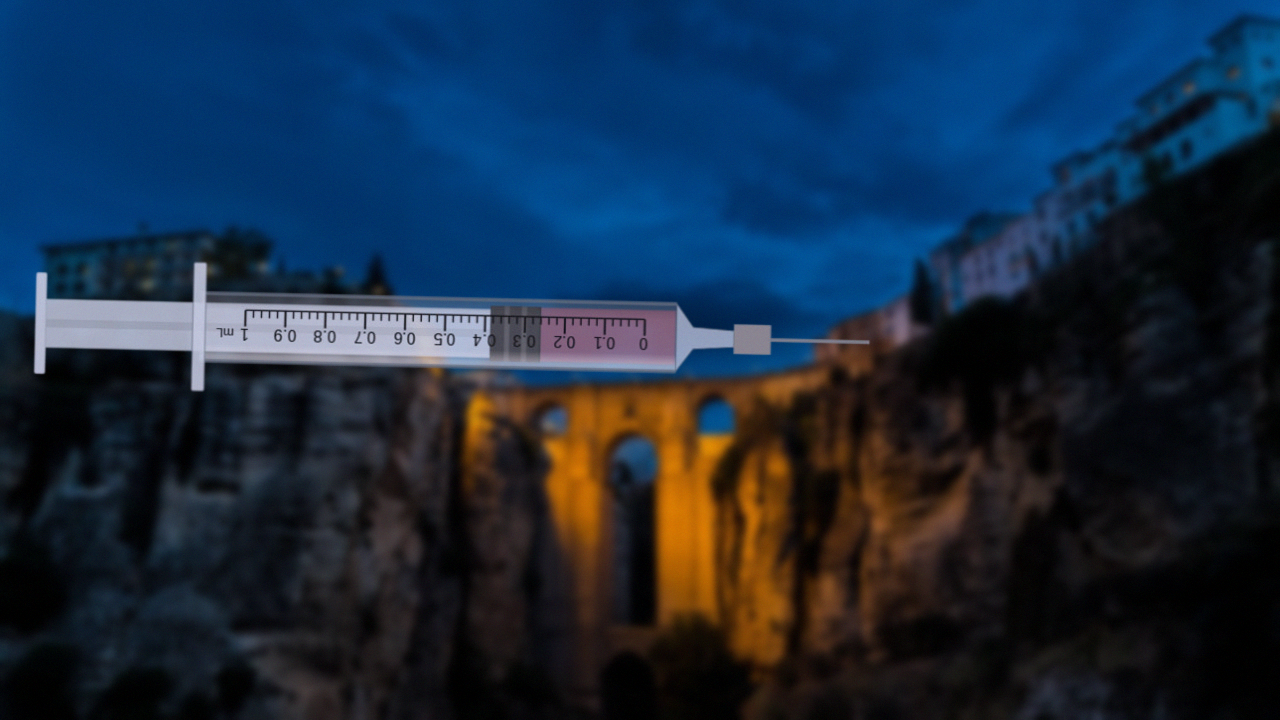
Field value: 0.26 mL
